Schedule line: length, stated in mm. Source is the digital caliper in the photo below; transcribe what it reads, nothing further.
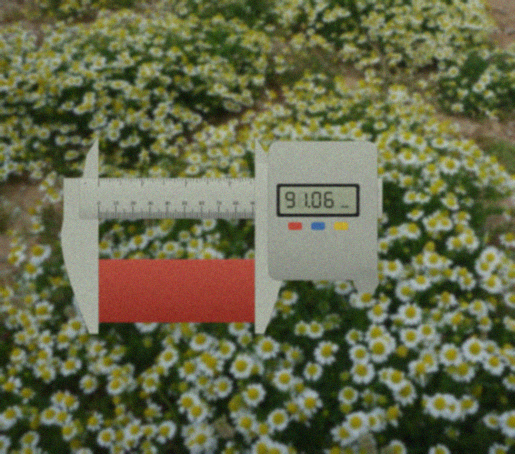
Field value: 91.06 mm
